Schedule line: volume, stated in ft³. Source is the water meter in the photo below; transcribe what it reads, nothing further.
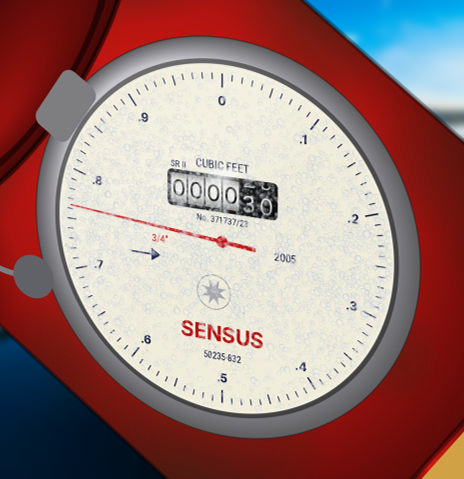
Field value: 29.76 ft³
